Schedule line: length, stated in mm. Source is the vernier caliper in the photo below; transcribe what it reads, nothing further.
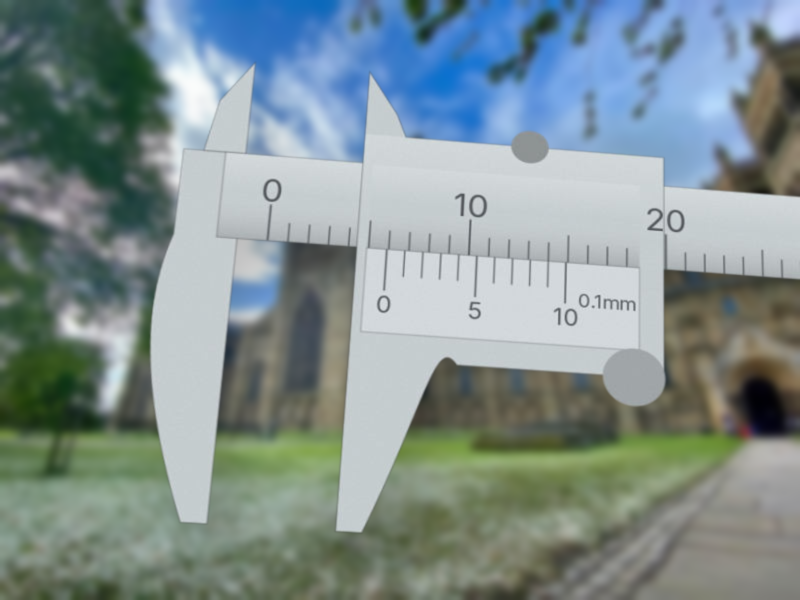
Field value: 5.9 mm
